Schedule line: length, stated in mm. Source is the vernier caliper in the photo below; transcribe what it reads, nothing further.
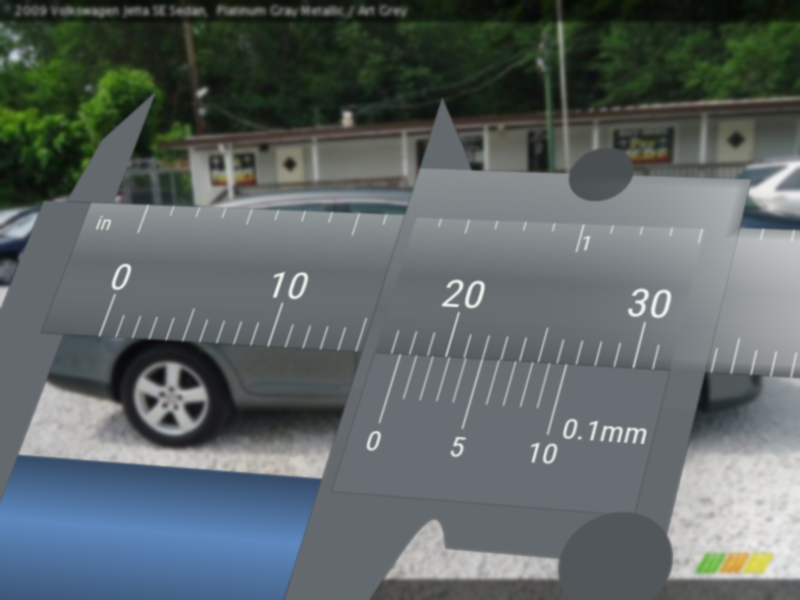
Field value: 17.5 mm
